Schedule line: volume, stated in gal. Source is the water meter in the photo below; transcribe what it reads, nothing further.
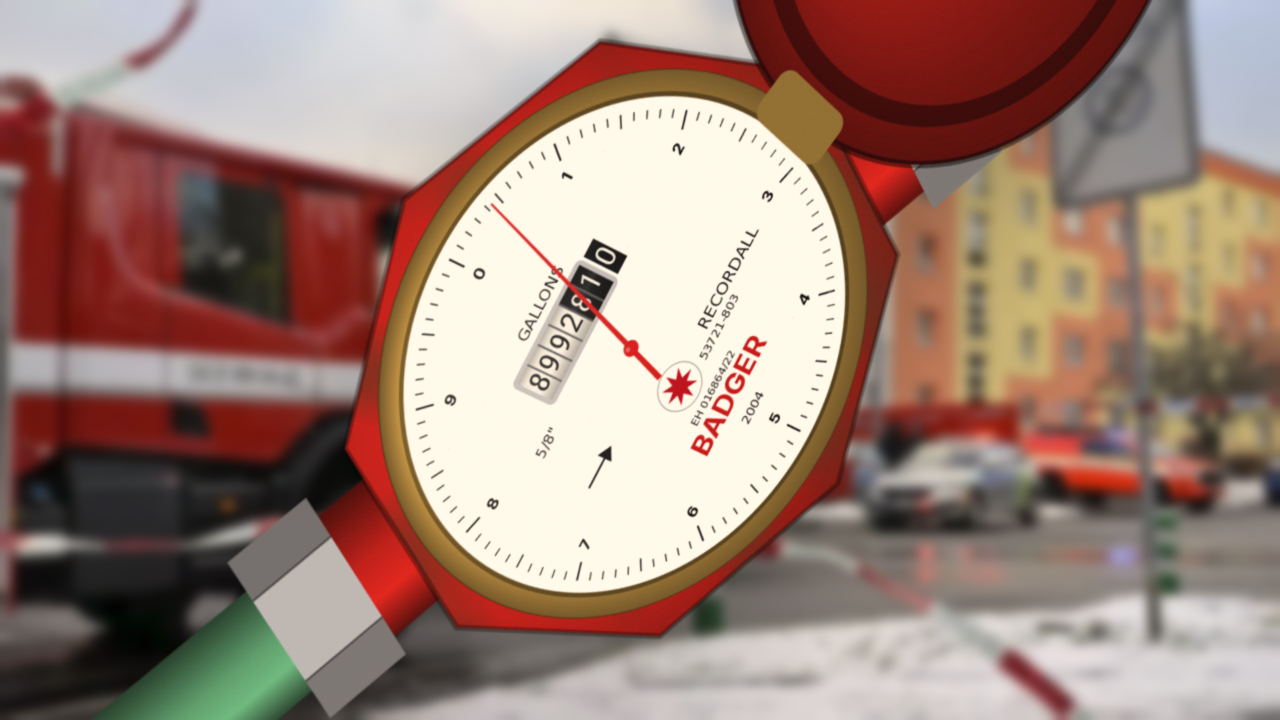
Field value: 8992810.4 gal
